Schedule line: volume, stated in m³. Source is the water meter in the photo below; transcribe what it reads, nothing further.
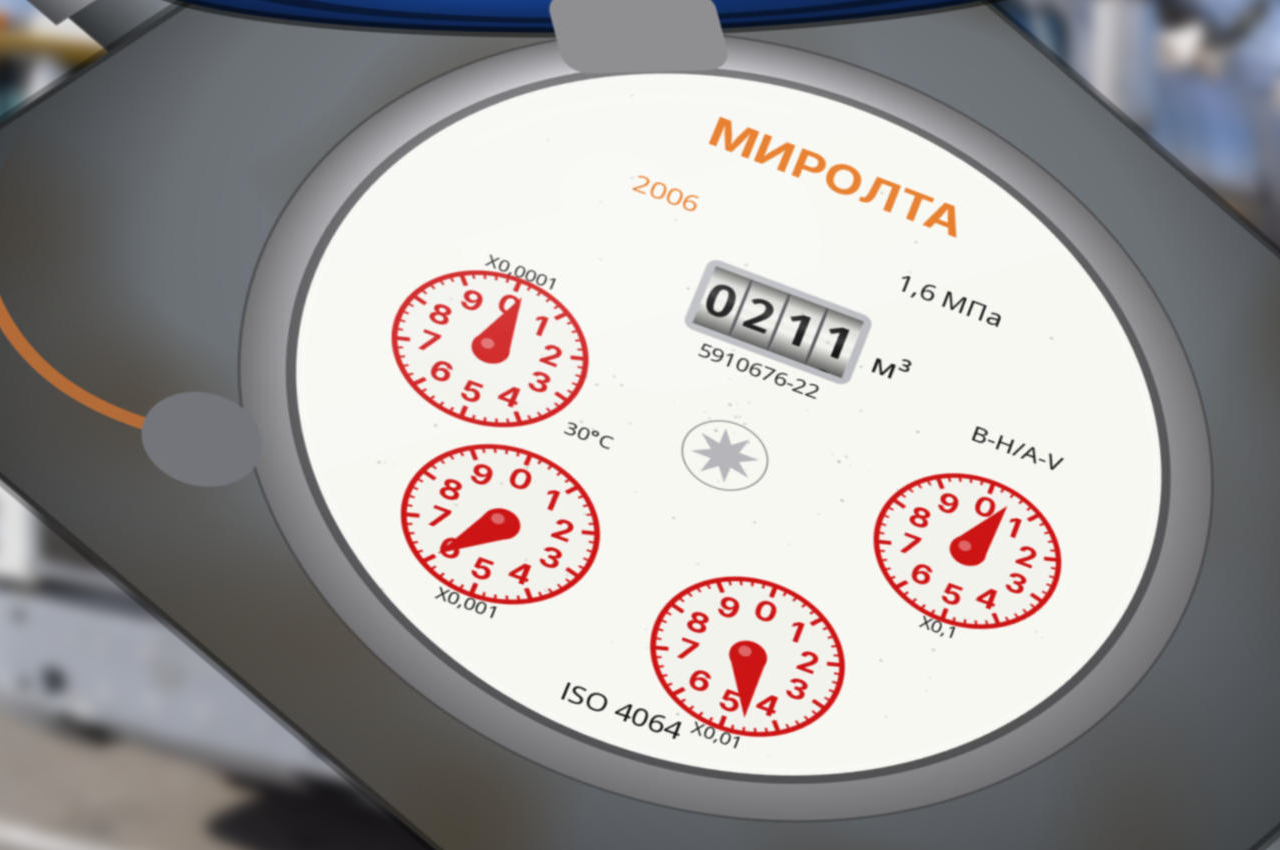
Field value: 211.0460 m³
